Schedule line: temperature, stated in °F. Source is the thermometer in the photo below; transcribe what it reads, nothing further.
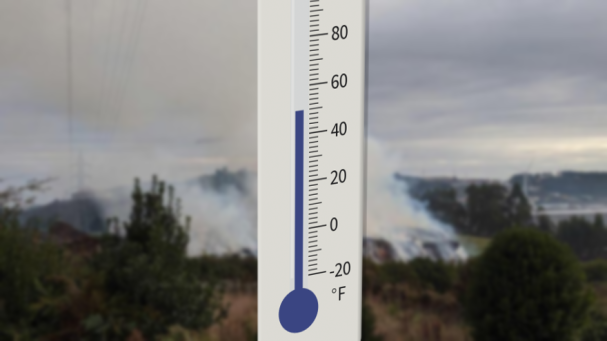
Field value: 50 °F
